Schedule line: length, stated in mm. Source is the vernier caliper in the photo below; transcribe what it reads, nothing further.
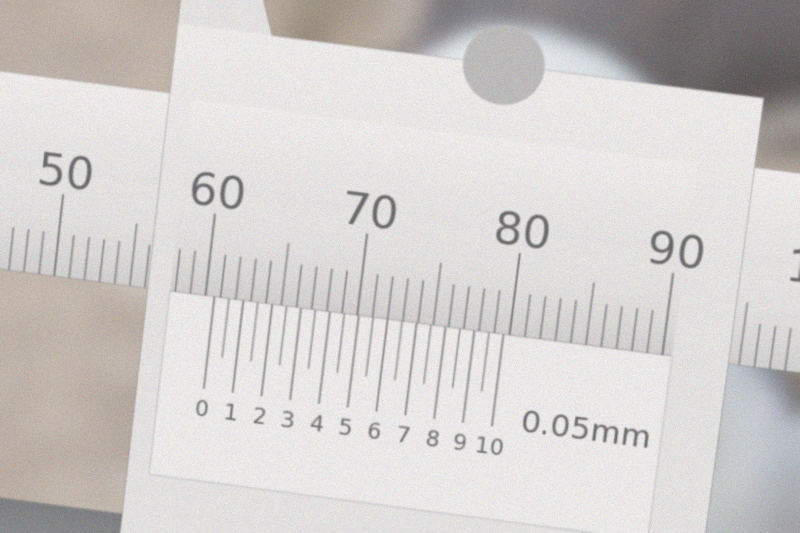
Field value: 60.6 mm
